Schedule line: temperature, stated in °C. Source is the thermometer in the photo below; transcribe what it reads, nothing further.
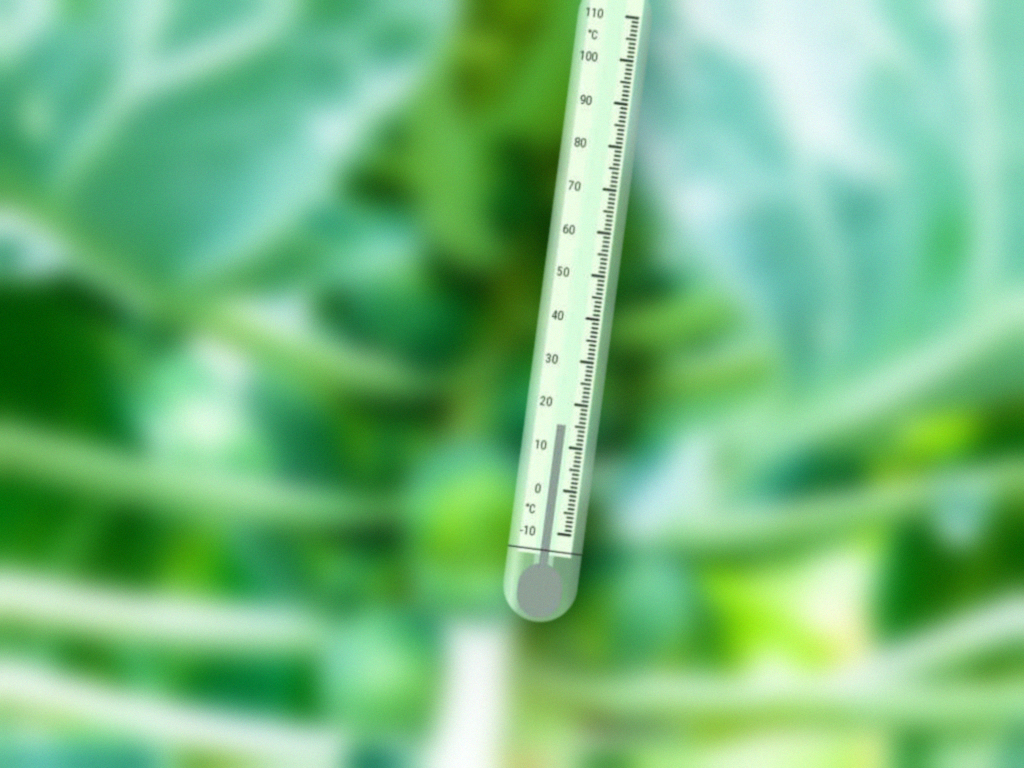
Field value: 15 °C
